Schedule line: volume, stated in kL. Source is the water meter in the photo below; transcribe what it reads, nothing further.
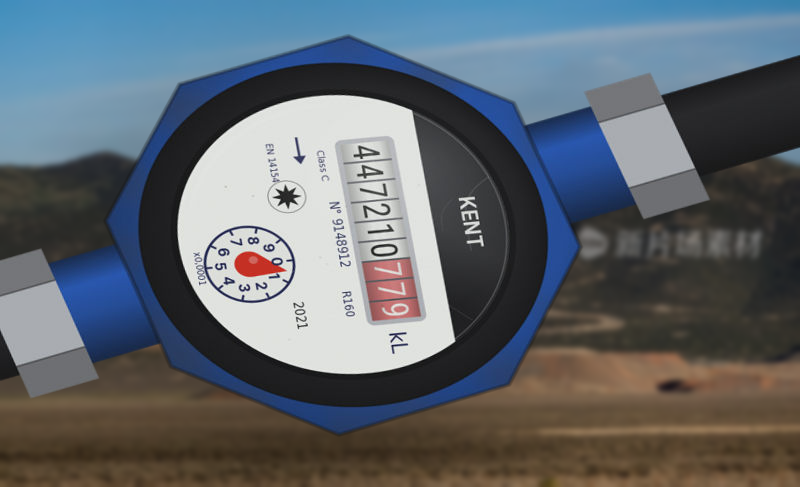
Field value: 447210.7790 kL
